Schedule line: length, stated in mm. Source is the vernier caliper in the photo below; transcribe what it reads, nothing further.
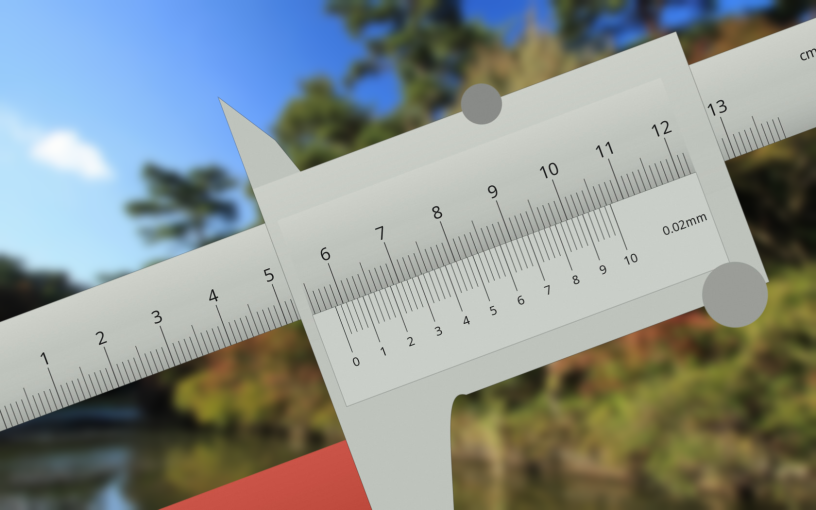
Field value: 58.6 mm
